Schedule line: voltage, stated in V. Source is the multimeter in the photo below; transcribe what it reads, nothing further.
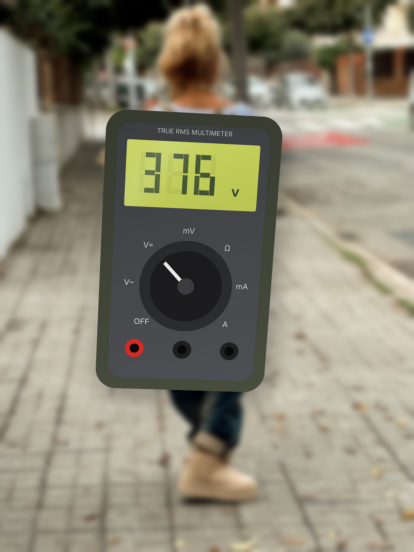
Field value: 376 V
